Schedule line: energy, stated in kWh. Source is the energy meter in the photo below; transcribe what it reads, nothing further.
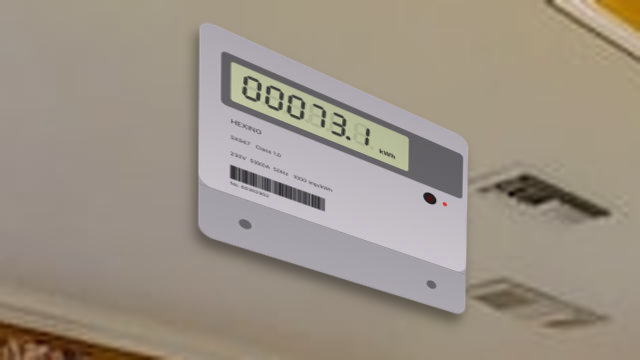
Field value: 73.1 kWh
